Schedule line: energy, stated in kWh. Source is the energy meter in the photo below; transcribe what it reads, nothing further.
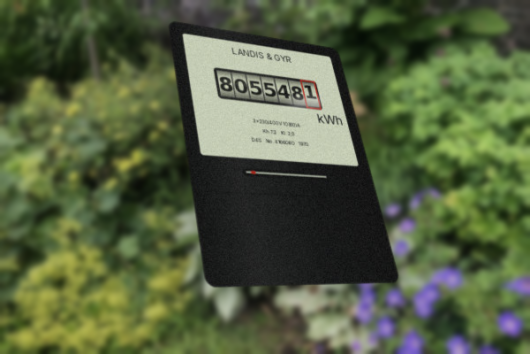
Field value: 805548.1 kWh
